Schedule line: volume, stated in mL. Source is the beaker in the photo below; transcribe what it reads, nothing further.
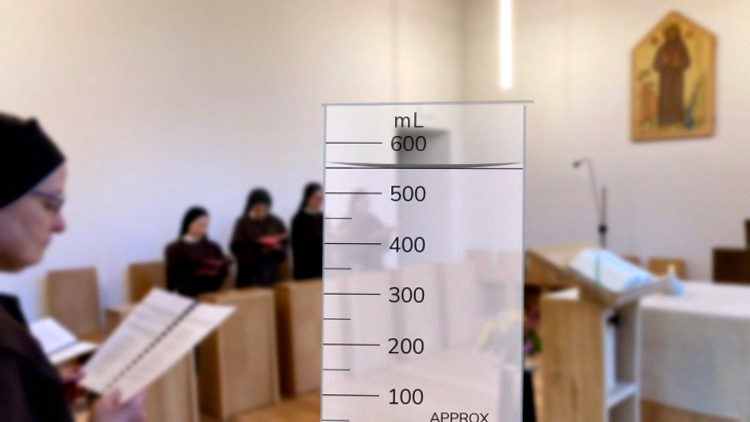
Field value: 550 mL
